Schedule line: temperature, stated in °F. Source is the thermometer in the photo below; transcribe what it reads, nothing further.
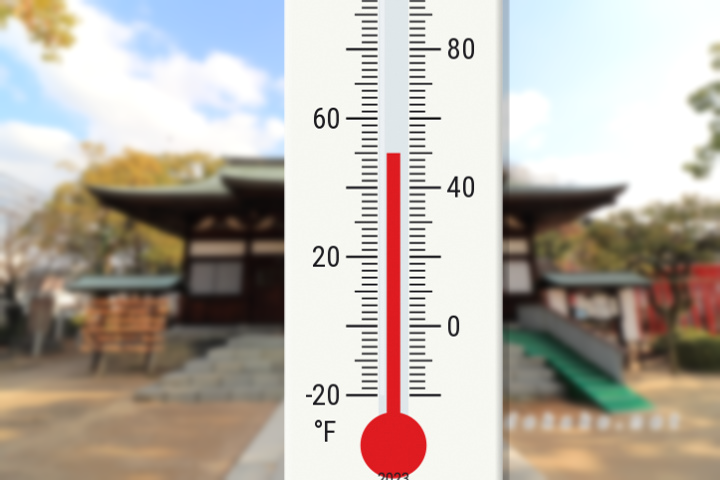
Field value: 50 °F
